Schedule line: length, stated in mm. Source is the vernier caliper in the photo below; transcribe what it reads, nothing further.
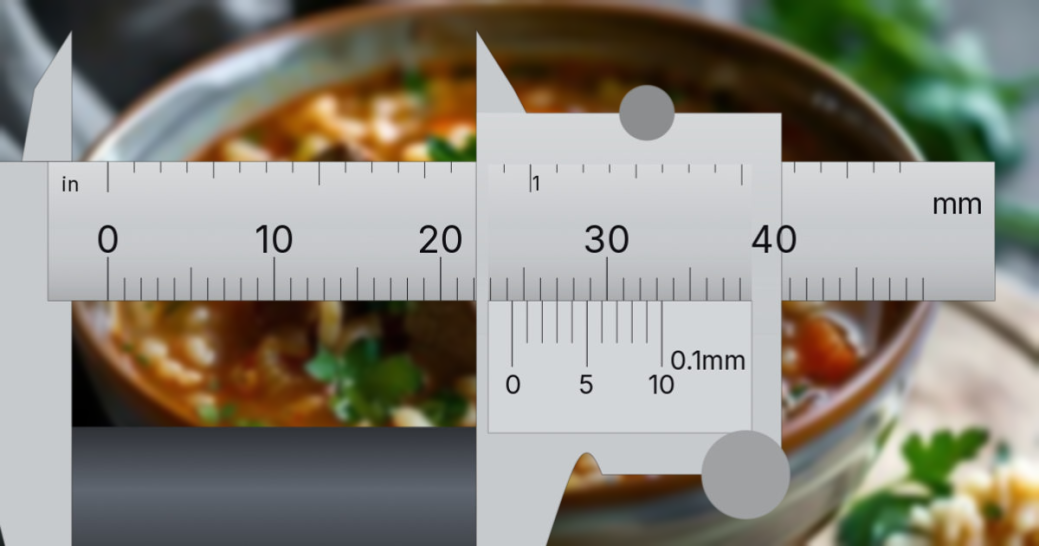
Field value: 24.3 mm
